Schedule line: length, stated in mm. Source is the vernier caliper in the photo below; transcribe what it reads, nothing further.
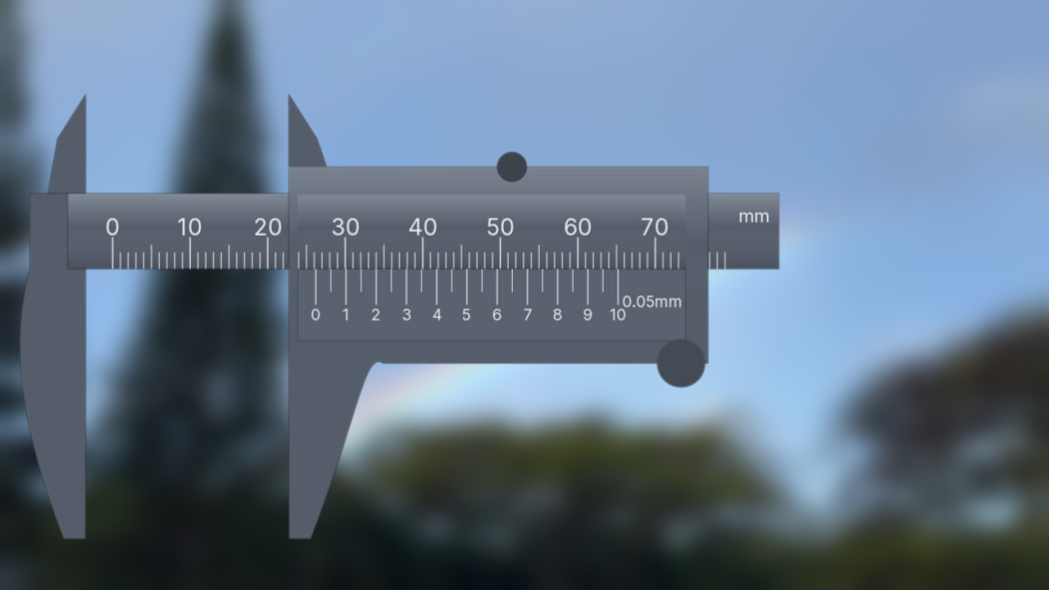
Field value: 26.2 mm
